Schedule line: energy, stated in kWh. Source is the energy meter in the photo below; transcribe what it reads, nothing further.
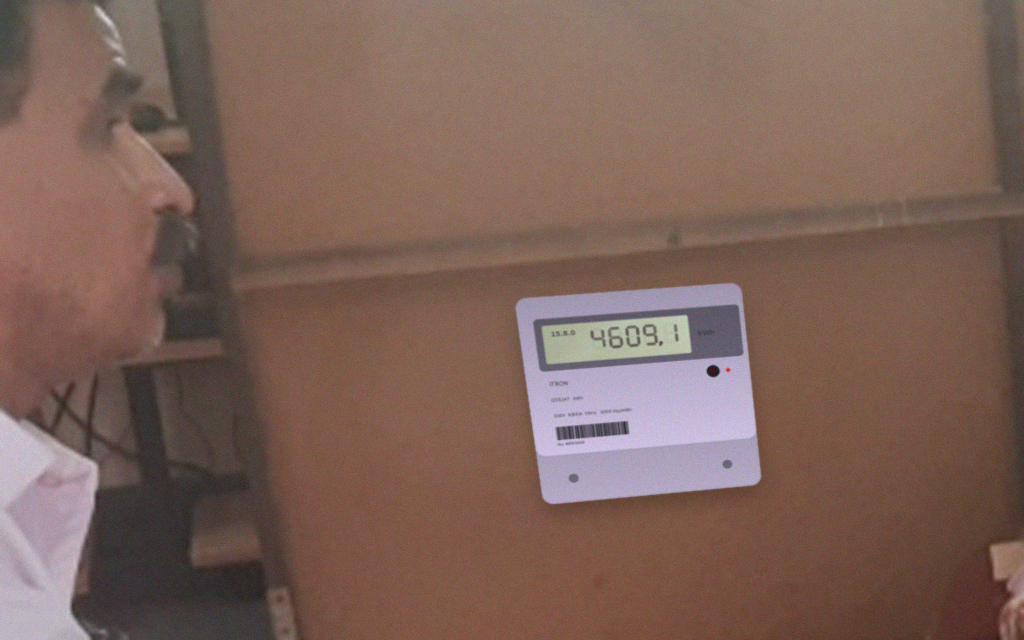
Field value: 4609.1 kWh
